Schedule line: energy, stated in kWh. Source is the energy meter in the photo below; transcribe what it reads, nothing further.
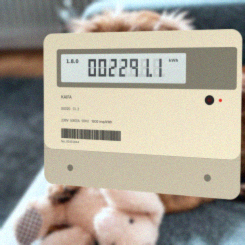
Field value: 2291.1 kWh
